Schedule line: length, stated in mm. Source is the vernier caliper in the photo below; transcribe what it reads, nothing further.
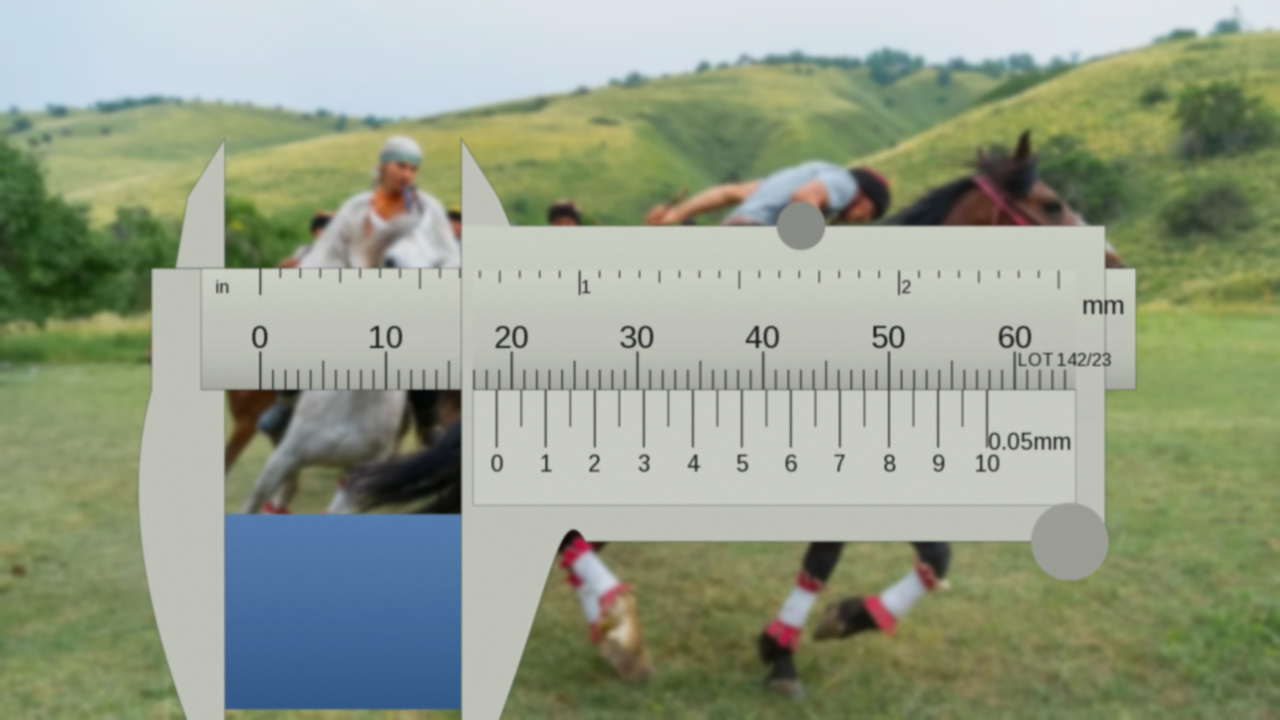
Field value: 18.8 mm
